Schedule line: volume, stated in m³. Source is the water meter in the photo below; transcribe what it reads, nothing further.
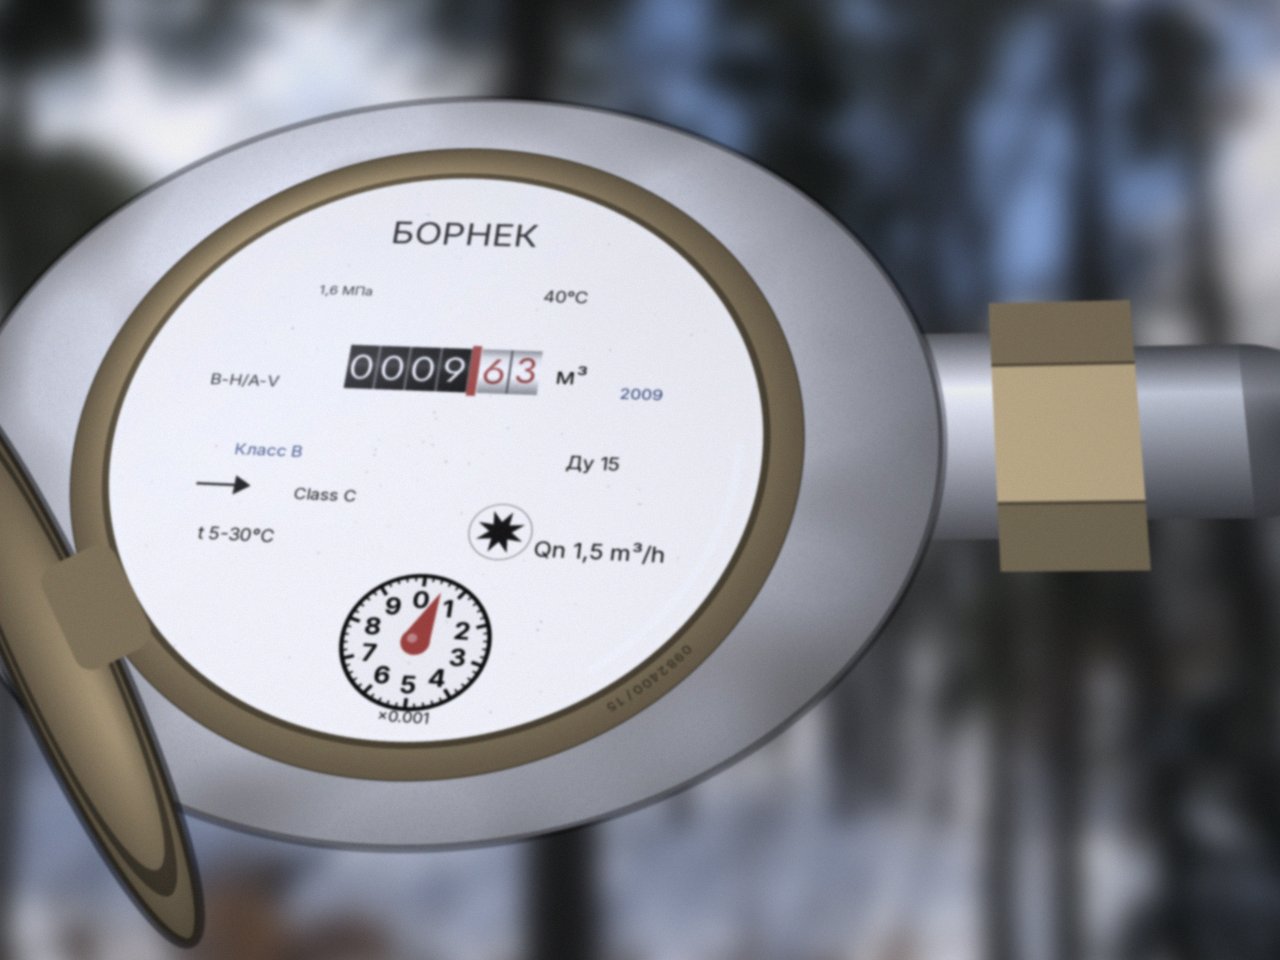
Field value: 9.630 m³
